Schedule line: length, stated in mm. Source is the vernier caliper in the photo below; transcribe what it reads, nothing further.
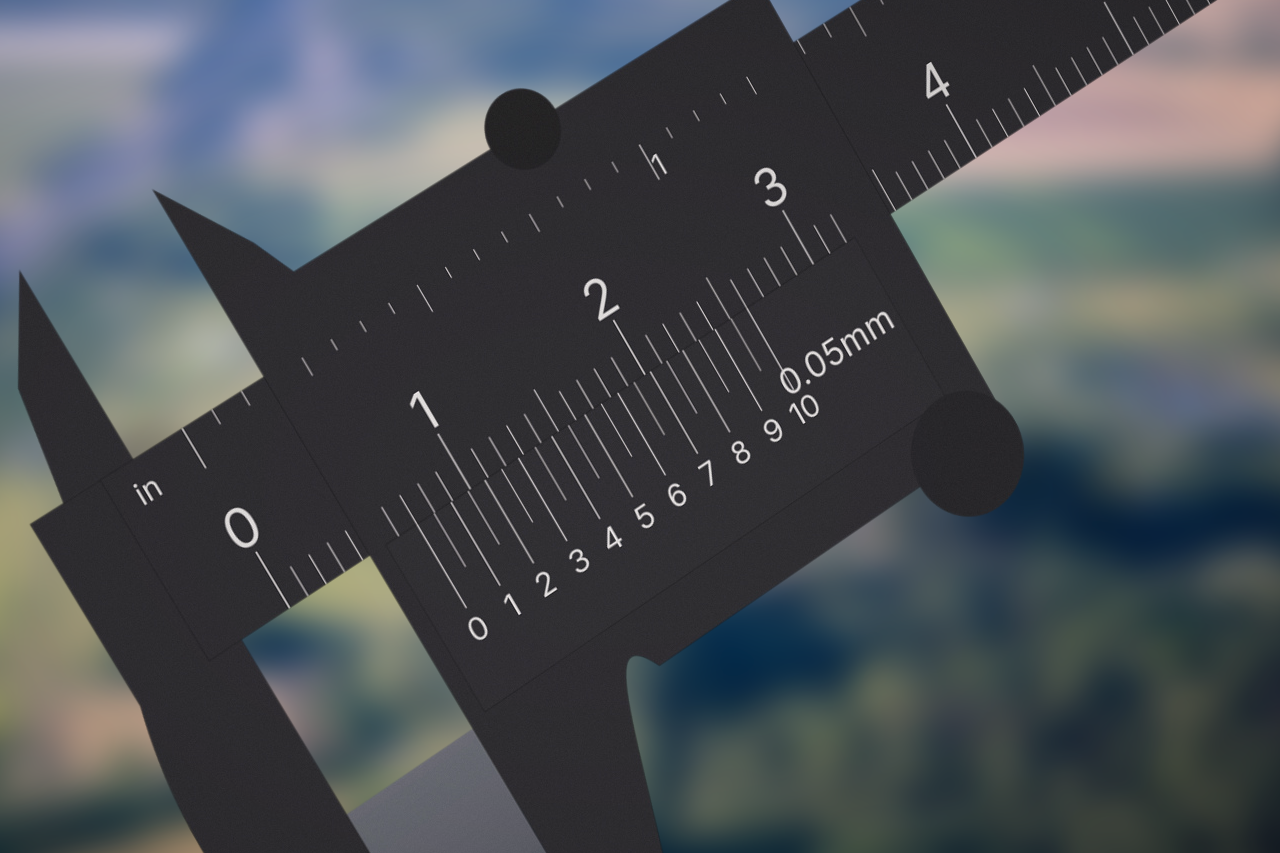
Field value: 7.0 mm
